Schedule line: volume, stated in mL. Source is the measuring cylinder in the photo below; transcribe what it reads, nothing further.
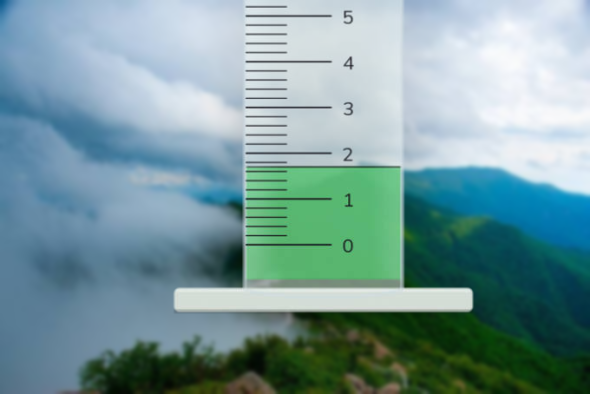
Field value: 1.7 mL
